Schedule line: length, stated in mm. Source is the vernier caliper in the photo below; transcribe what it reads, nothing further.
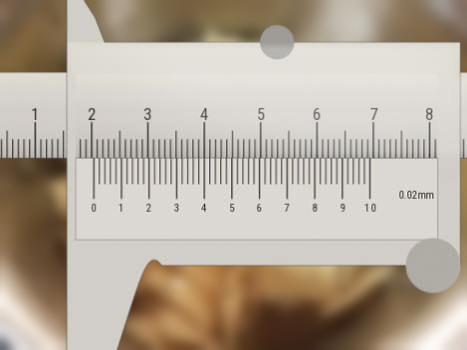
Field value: 20.4 mm
